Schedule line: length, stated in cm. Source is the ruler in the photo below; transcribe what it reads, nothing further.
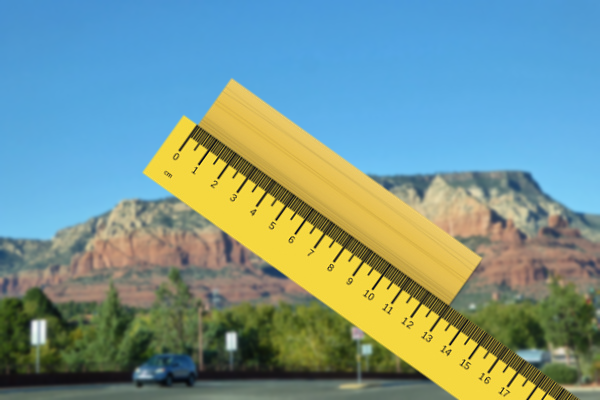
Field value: 13 cm
